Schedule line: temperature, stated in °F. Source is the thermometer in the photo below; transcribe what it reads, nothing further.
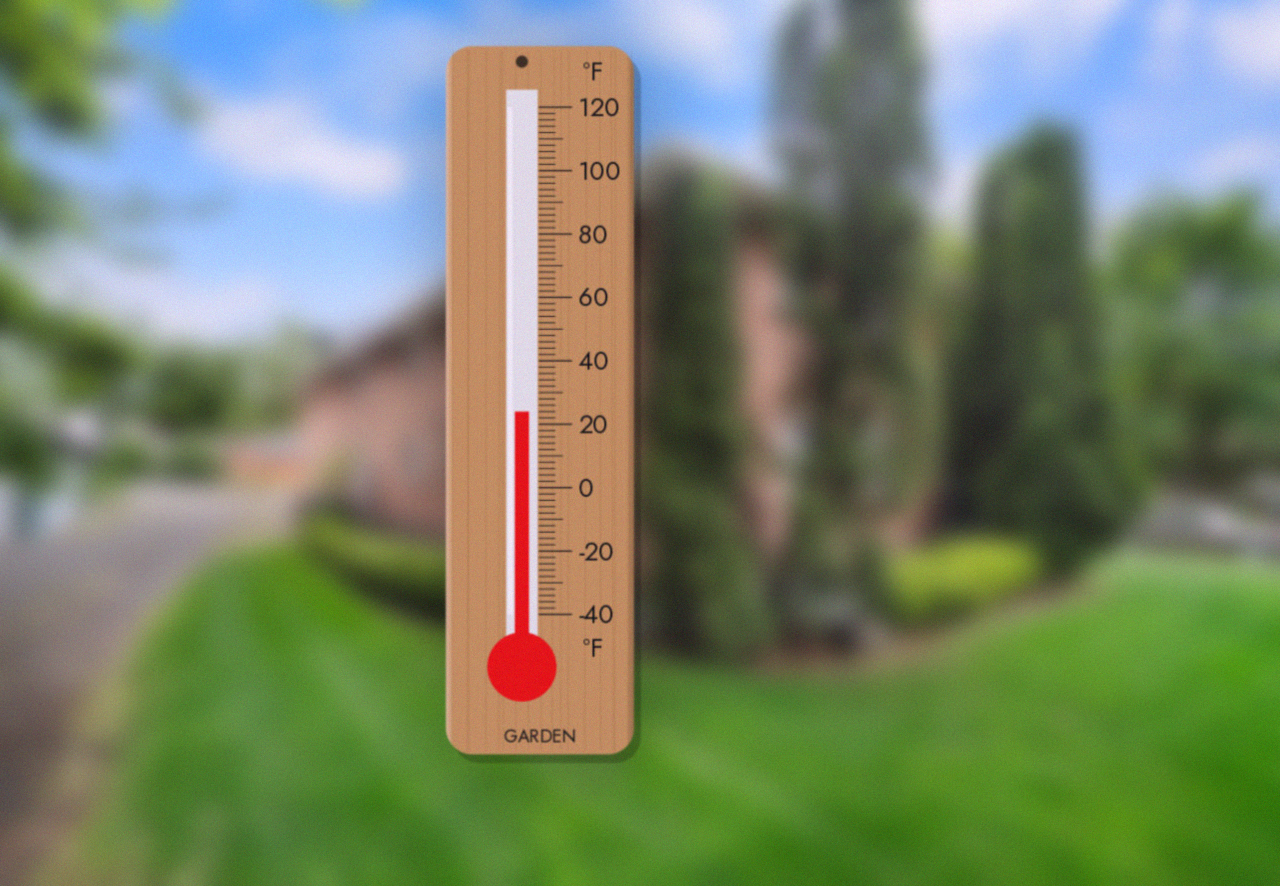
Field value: 24 °F
